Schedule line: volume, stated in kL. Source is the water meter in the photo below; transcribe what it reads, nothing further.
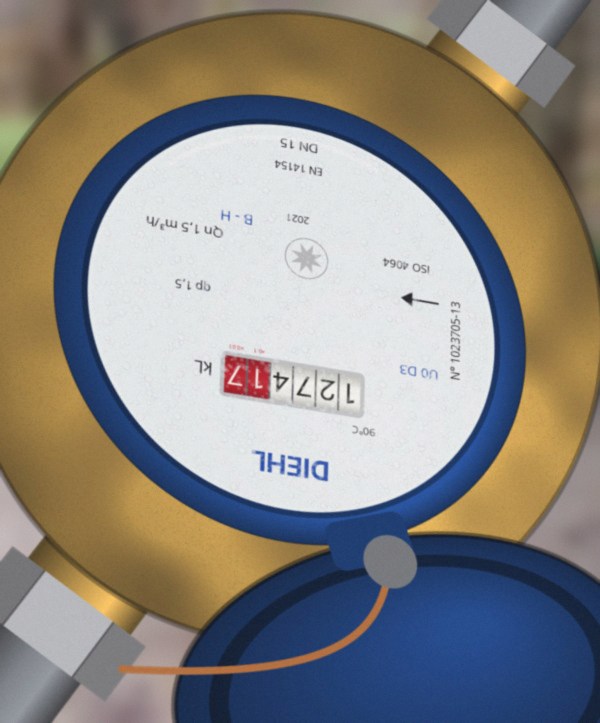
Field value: 1274.17 kL
